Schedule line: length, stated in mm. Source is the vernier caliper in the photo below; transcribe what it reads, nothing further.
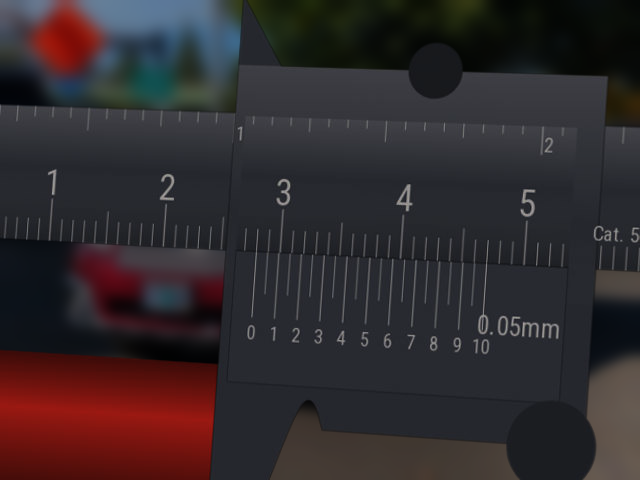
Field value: 28.0 mm
